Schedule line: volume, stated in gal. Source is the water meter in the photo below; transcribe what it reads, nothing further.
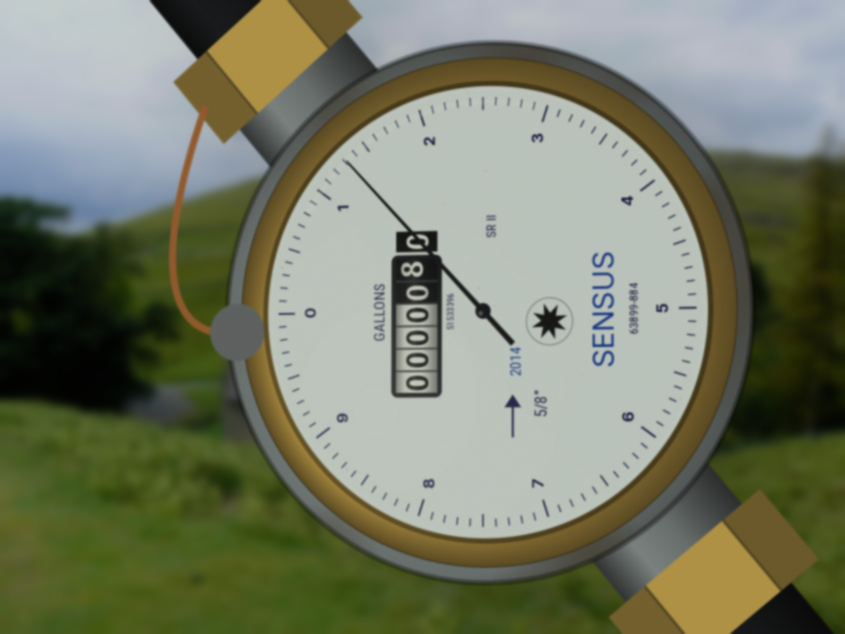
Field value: 81.3 gal
